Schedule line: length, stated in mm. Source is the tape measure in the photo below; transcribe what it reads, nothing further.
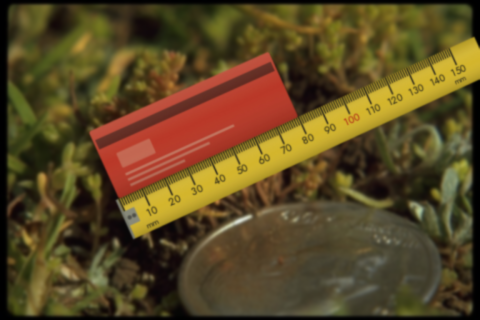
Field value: 80 mm
